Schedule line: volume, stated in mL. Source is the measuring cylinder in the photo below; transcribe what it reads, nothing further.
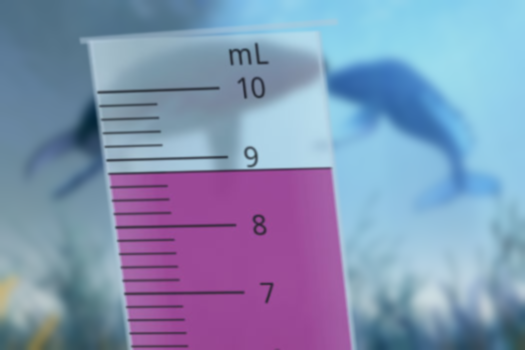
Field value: 8.8 mL
